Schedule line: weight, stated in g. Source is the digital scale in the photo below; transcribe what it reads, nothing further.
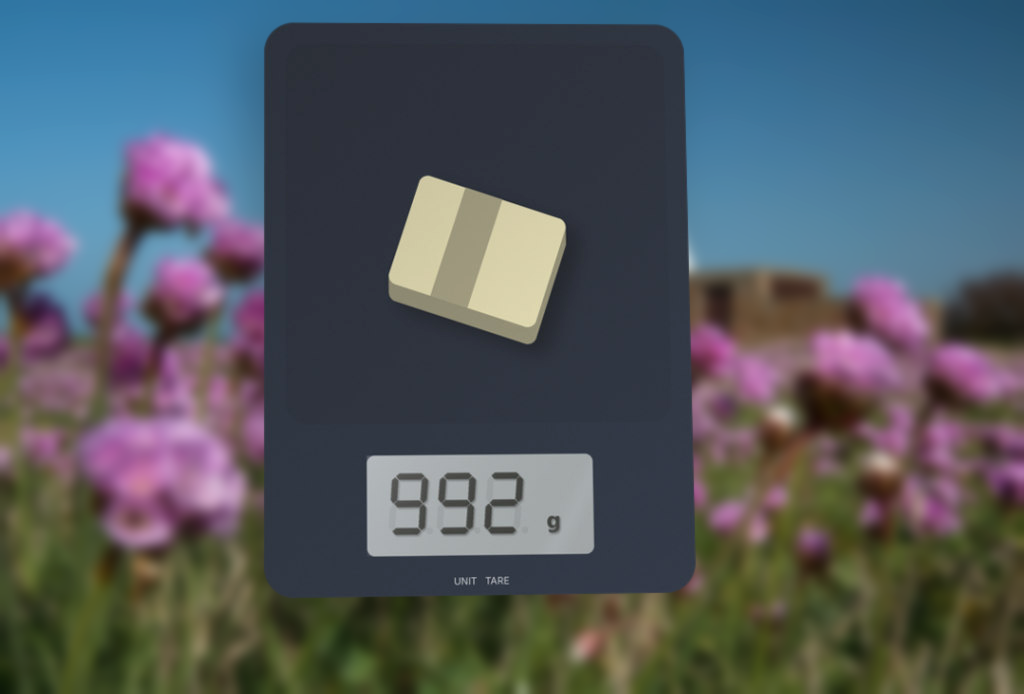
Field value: 992 g
